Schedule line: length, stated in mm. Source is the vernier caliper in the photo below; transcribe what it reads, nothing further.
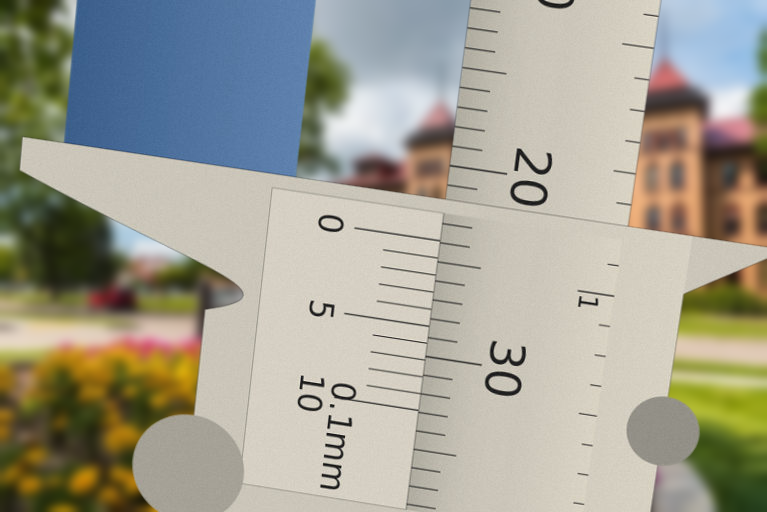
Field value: 23.9 mm
